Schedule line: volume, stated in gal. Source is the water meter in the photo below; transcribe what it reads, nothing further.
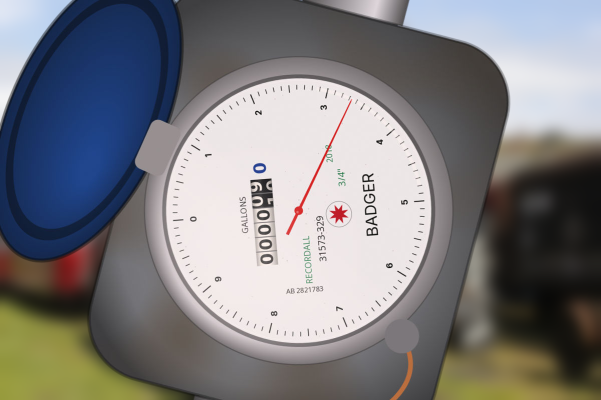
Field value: 93.3 gal
